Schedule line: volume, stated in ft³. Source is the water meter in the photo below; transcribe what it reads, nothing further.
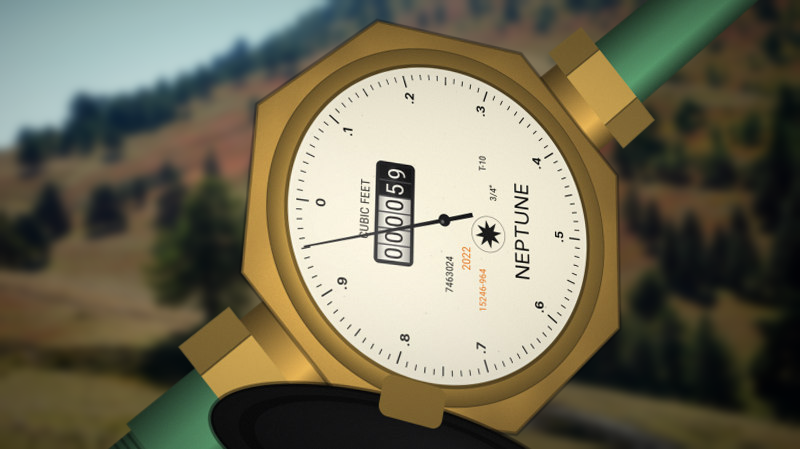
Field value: 58.95 ft³
